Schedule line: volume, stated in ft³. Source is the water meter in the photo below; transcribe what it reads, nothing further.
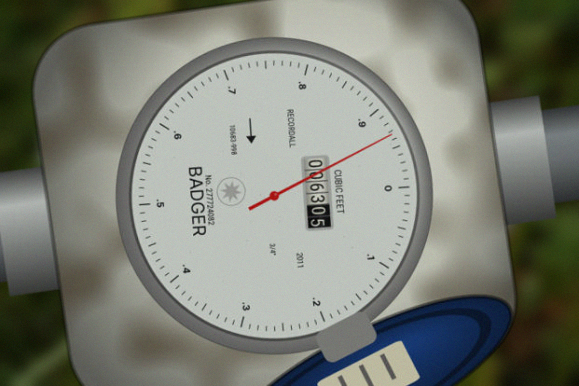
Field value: 6304.93 ft³
